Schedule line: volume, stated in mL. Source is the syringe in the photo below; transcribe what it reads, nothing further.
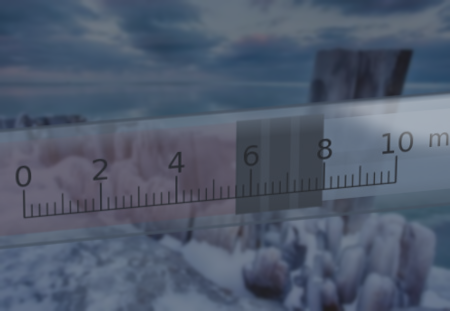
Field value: 5.6 mL
